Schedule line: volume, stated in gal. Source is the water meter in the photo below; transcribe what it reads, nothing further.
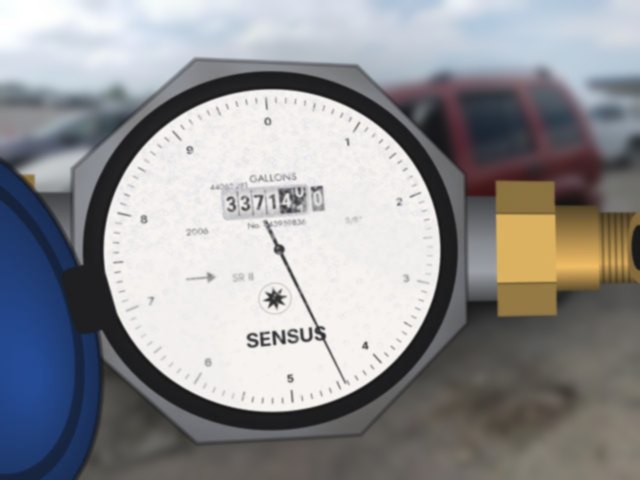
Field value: 3371404.4 gal
